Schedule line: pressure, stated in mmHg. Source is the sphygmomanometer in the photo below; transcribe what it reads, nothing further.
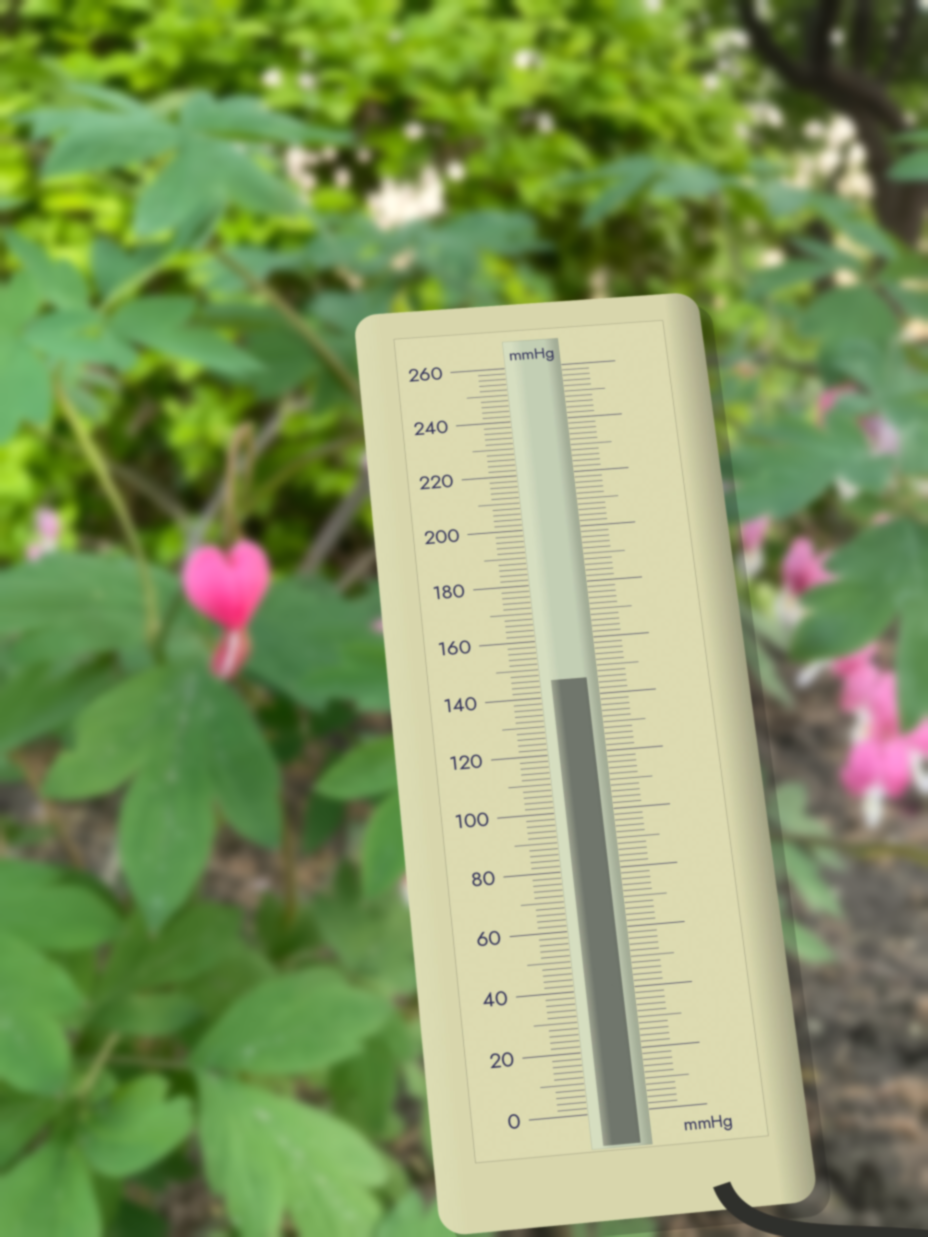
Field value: 146 mmHg
